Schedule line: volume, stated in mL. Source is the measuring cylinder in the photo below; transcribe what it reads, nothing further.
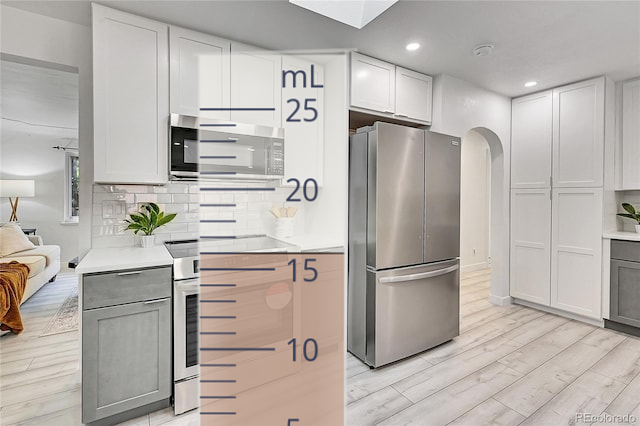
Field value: 16 mL
